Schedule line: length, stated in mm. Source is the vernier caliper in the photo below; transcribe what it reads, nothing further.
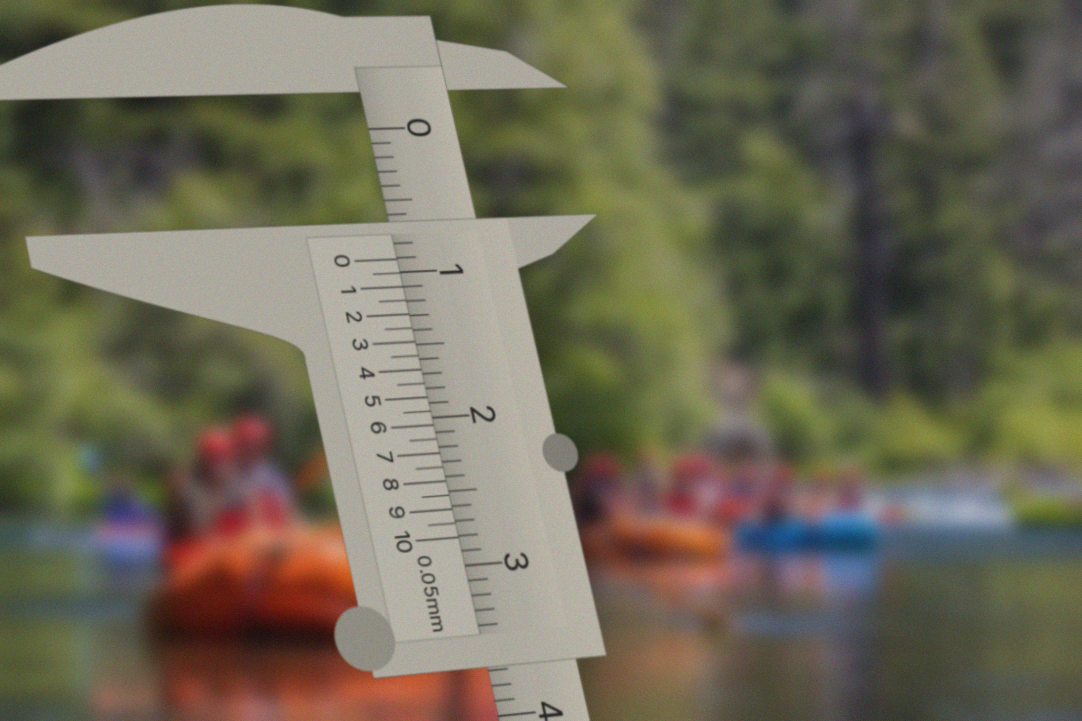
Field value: 9.1 mm
